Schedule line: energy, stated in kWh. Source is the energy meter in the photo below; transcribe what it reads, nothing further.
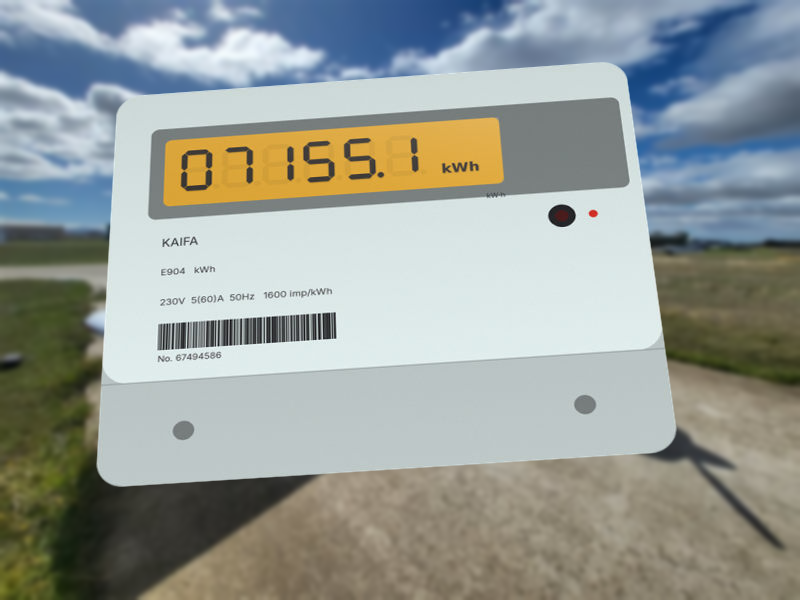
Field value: 7155.1 kWh
